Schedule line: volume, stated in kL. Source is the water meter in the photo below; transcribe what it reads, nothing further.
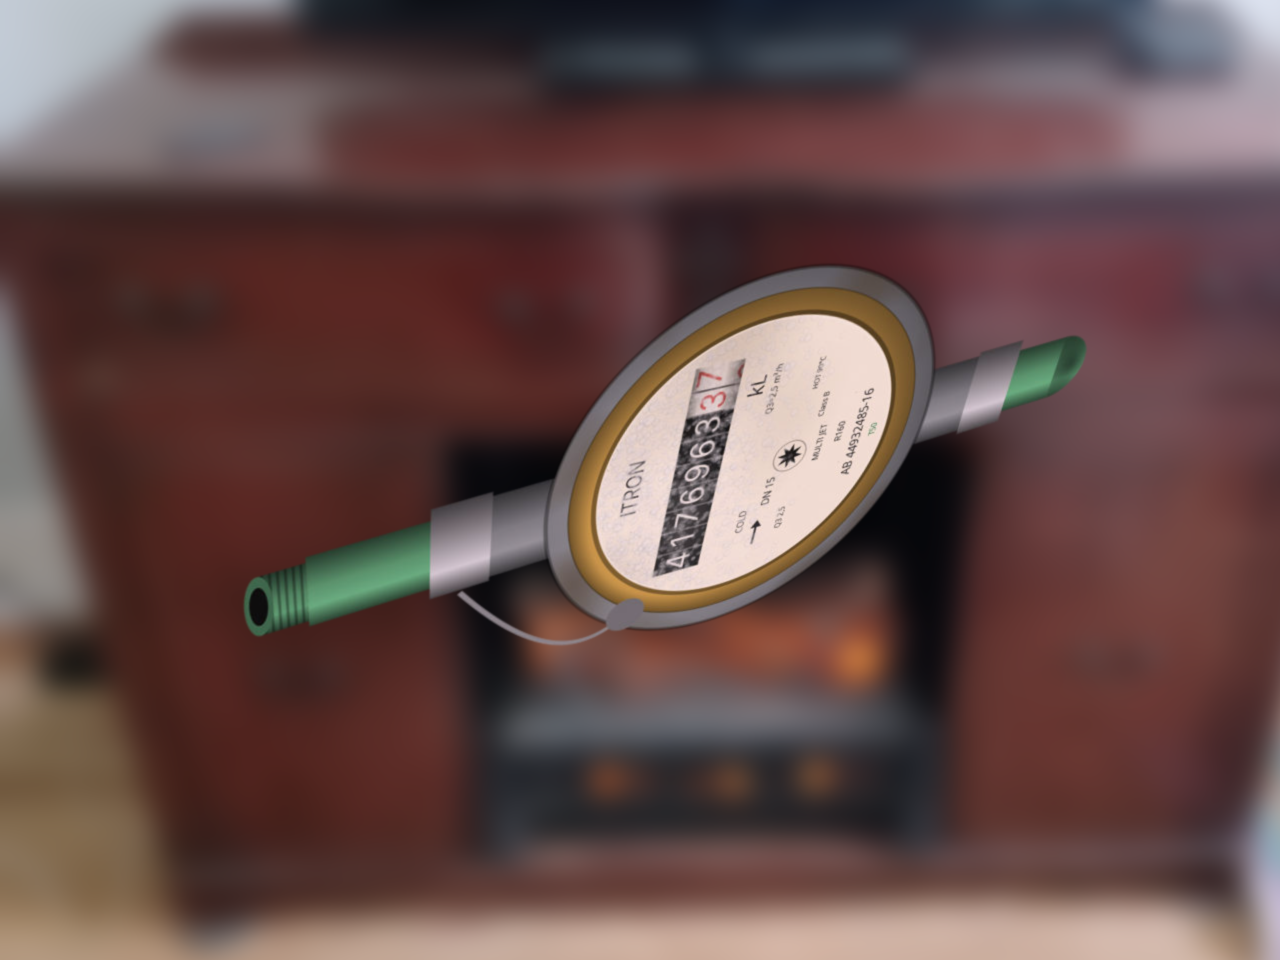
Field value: 4176963.37 kL
